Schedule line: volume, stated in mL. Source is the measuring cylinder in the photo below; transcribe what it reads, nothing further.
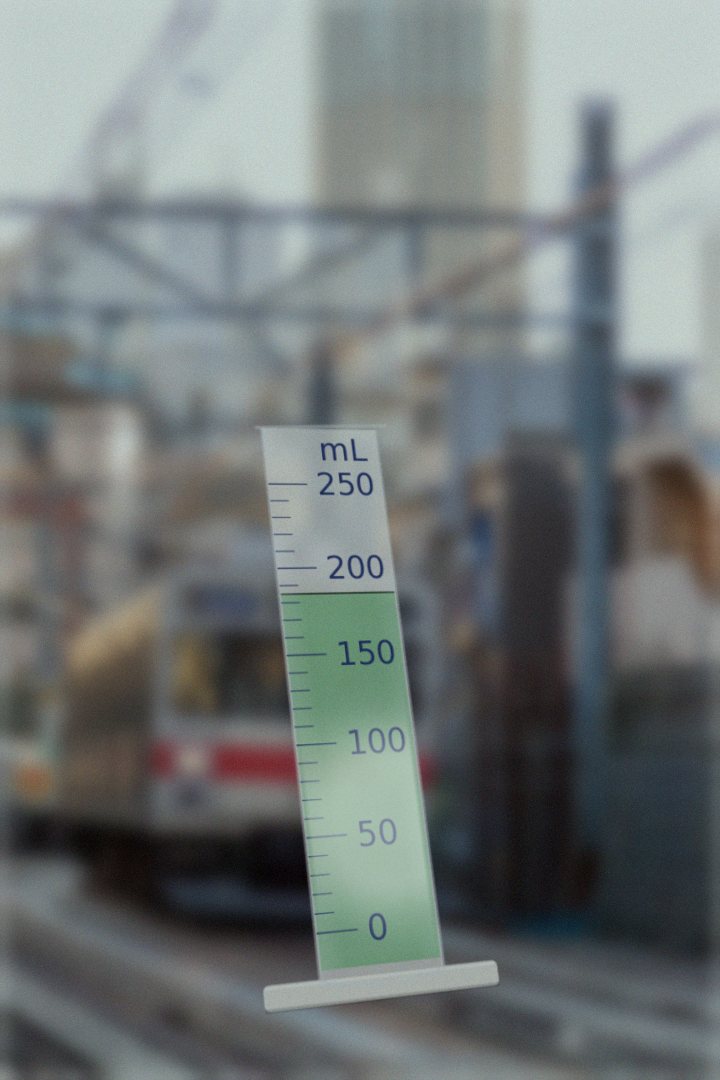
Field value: 185 mL
